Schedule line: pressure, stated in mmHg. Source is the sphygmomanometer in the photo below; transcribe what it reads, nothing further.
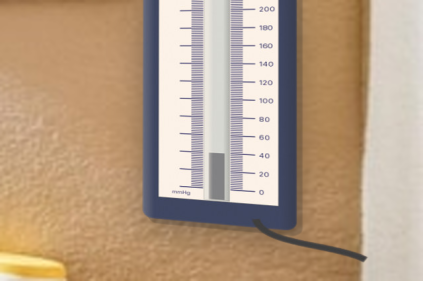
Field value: 40 mmHg
